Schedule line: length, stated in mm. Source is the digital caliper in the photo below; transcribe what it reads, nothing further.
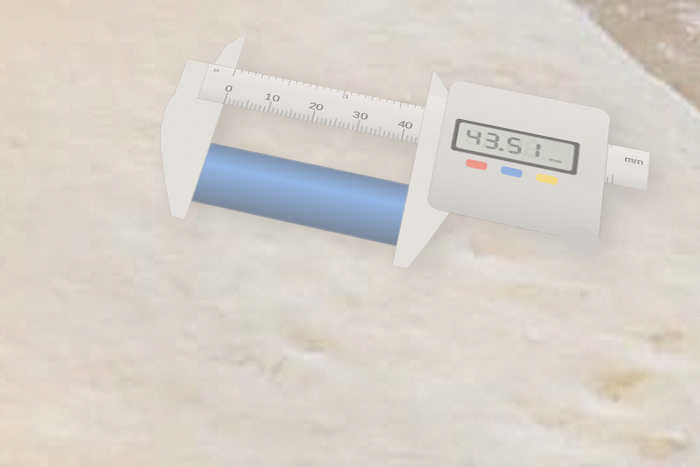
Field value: 43.51 mm
